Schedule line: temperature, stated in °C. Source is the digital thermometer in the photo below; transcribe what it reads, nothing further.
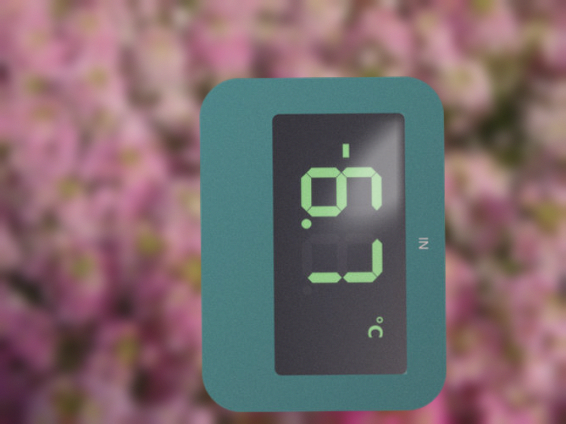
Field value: -6.7 °C
